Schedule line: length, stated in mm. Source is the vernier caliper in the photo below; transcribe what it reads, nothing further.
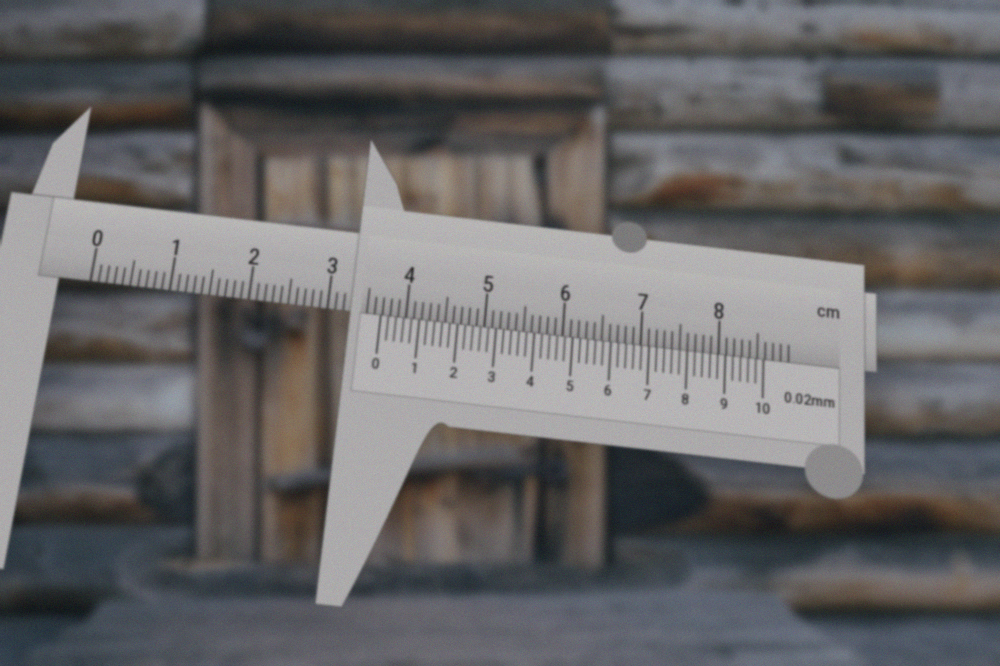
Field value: 36.8 mm
